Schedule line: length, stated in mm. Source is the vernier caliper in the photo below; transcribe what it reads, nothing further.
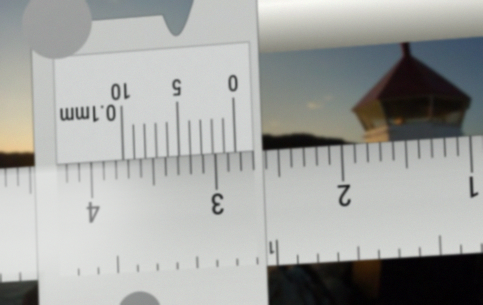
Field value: 28.4 mm
